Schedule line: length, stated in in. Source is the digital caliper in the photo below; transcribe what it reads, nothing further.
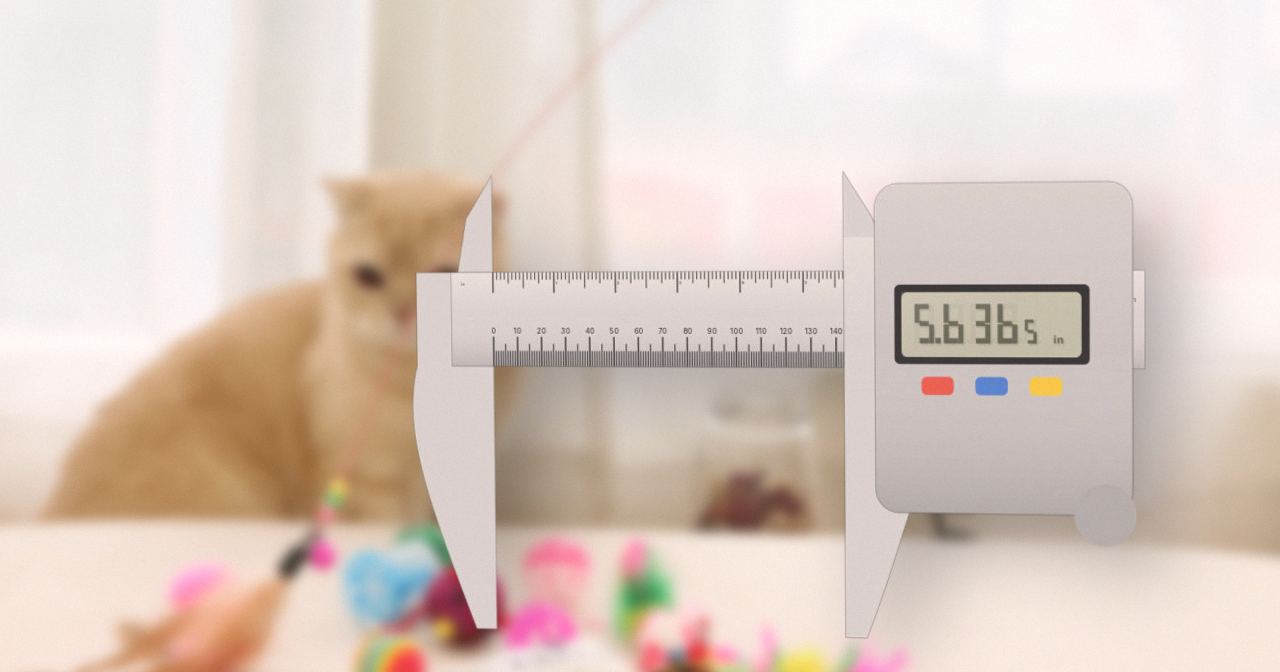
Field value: 5.6365 in
